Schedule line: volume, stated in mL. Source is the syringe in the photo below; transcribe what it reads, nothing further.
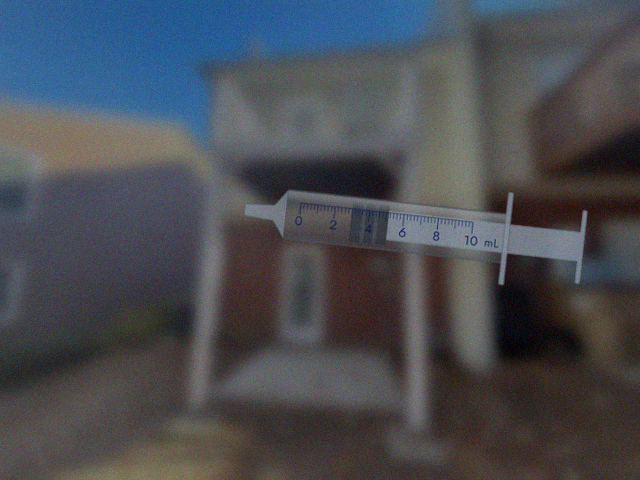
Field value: 3 mL
